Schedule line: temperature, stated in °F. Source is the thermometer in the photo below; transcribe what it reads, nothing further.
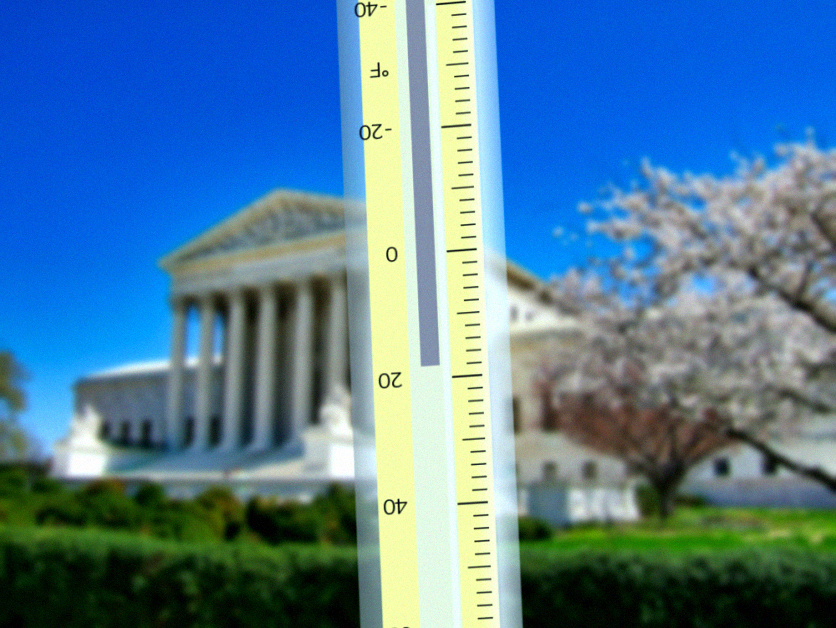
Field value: 18 °F
